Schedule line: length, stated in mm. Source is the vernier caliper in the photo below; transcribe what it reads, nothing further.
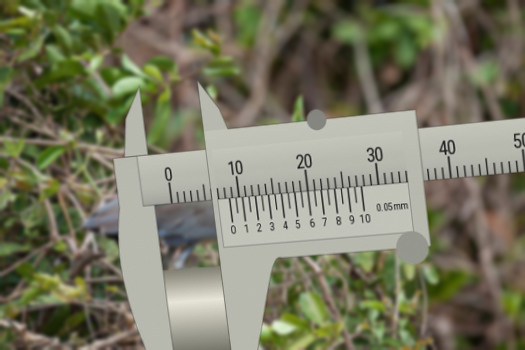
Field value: 8.6 mm
